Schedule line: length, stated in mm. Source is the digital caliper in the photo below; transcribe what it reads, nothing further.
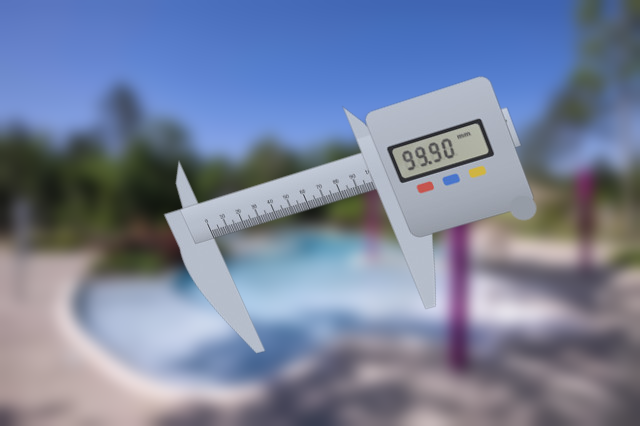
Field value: 99.90 mm
